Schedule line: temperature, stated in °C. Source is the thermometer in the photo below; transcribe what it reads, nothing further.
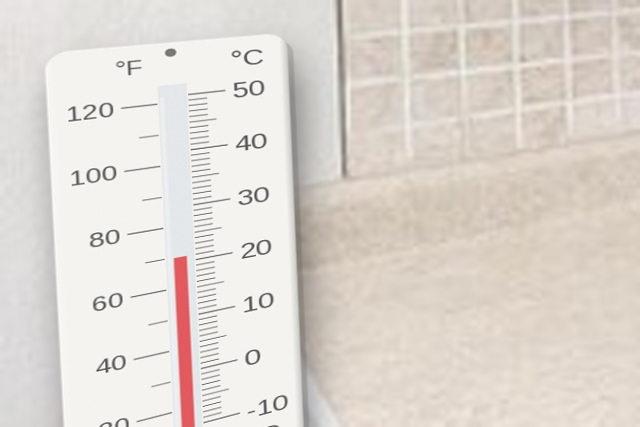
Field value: 21 °C
